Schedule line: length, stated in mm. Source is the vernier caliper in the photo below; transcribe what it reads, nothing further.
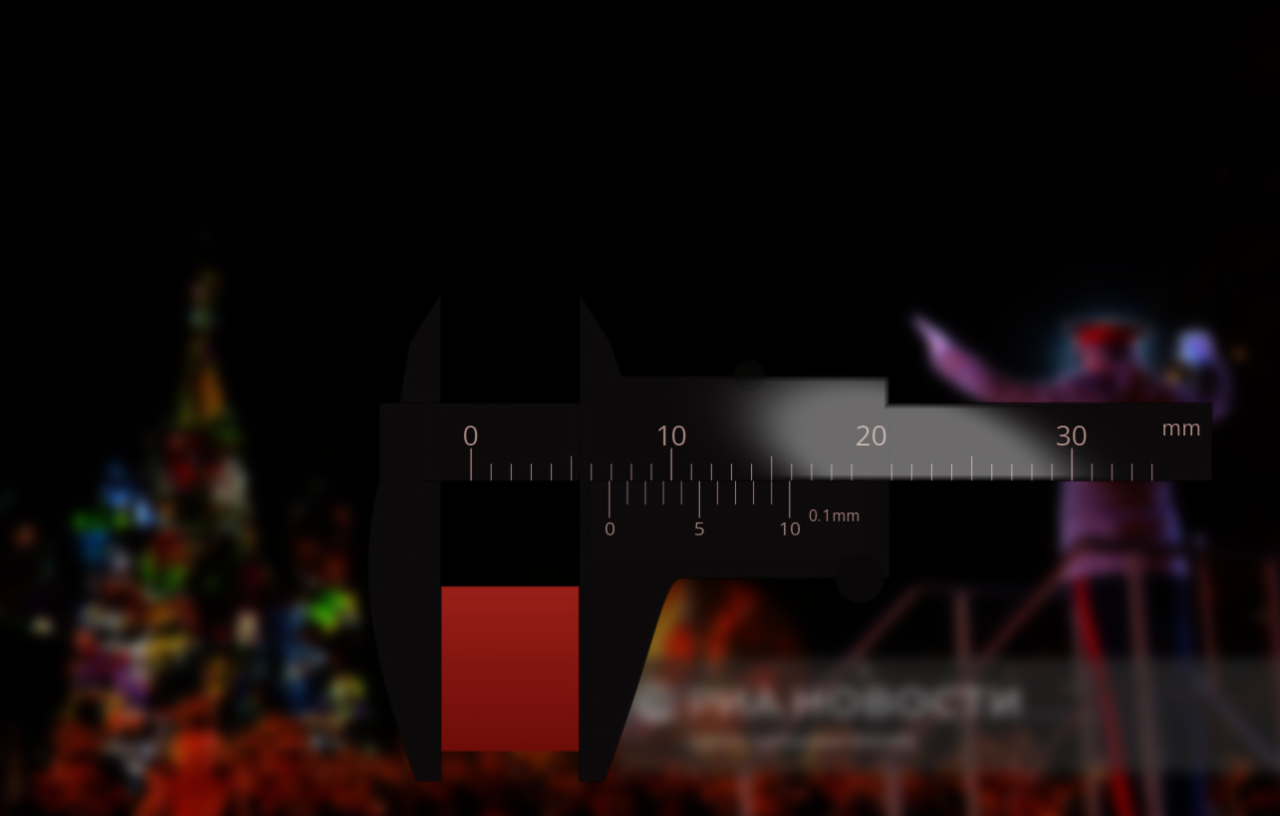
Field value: 6.9 mm
